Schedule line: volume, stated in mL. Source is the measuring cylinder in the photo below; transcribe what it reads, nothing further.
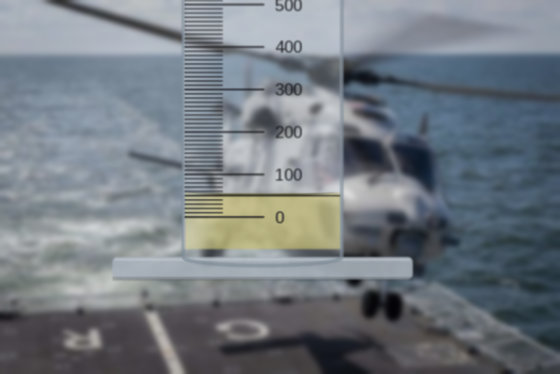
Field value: 50 mL
